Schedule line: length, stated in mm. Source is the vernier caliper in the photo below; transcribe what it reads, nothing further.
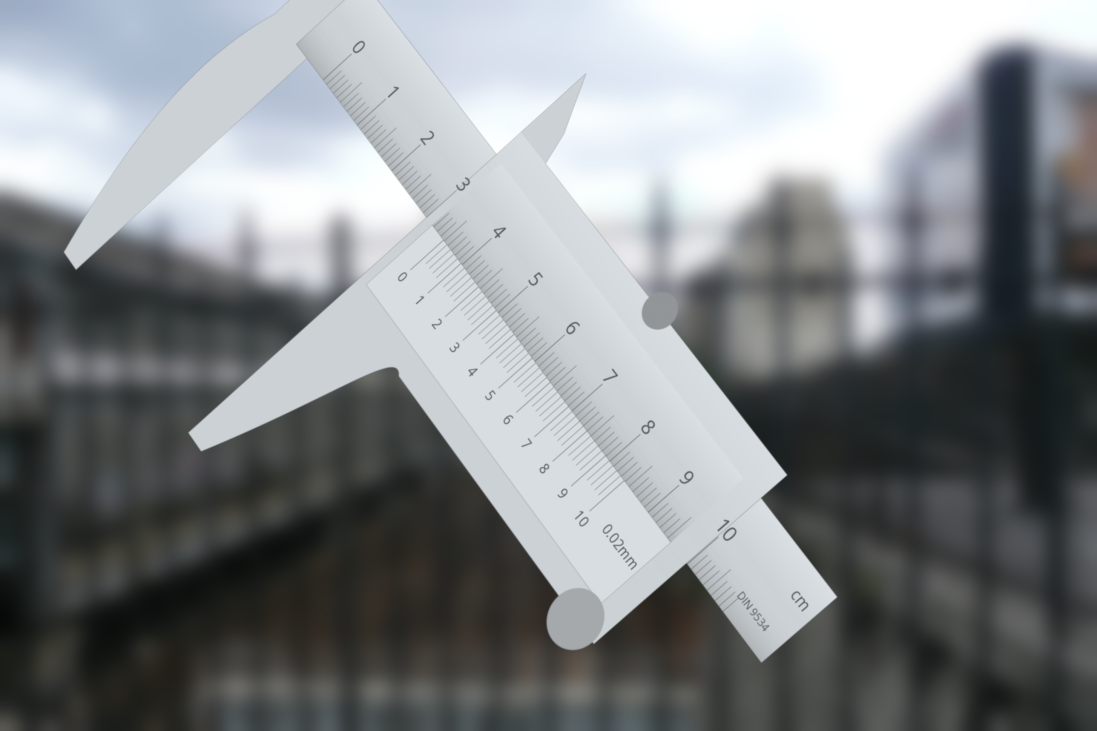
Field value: 34.8 mm
